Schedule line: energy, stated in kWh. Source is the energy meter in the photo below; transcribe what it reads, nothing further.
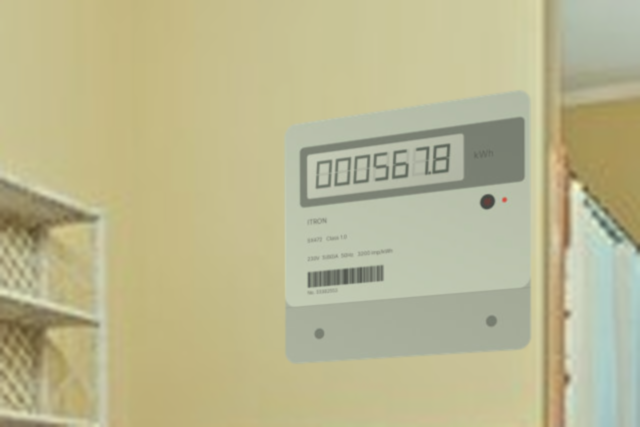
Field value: 567.8 kWh
